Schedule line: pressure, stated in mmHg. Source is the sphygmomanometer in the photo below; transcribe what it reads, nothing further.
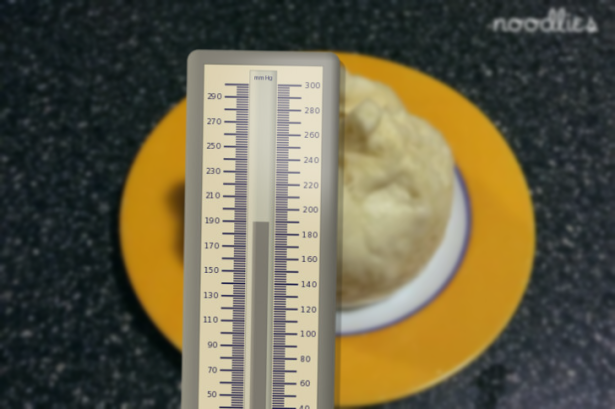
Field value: 190 mmHg
